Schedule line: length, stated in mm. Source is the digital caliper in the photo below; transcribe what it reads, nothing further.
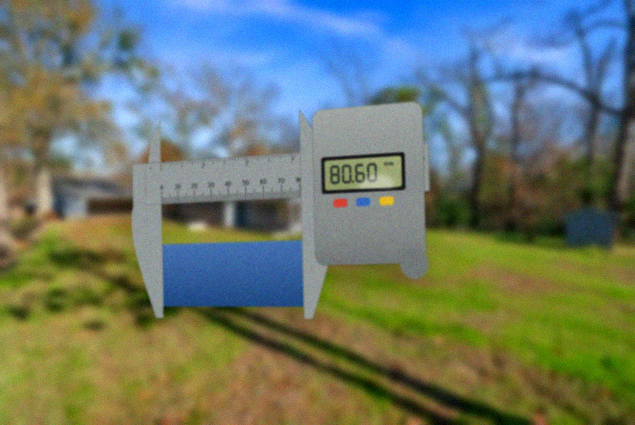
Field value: 80.60 mm
